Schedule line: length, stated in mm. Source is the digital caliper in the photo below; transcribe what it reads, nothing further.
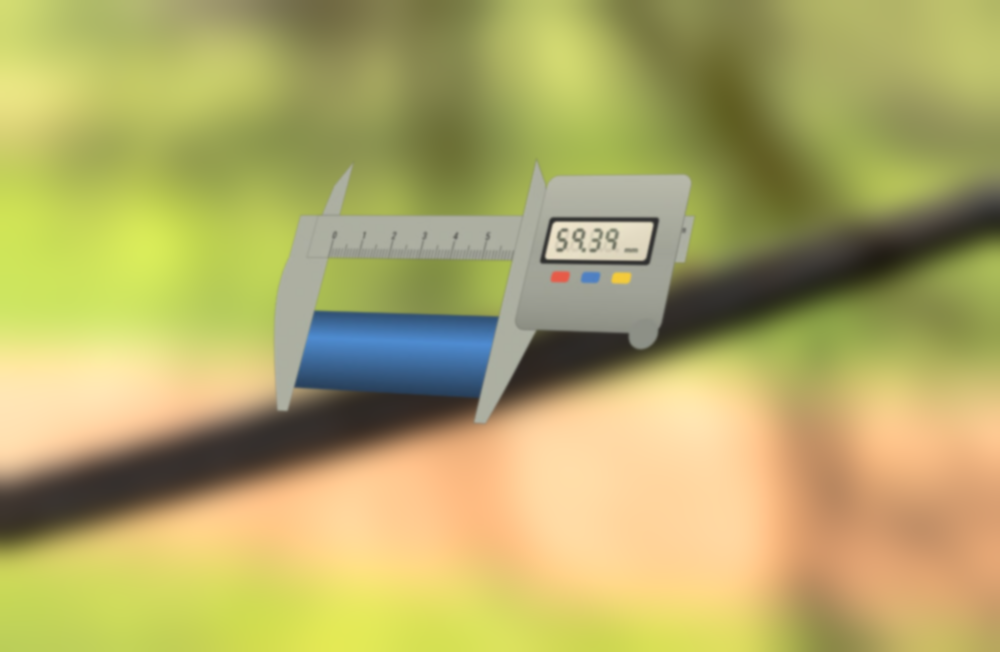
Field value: 59.39 mm
